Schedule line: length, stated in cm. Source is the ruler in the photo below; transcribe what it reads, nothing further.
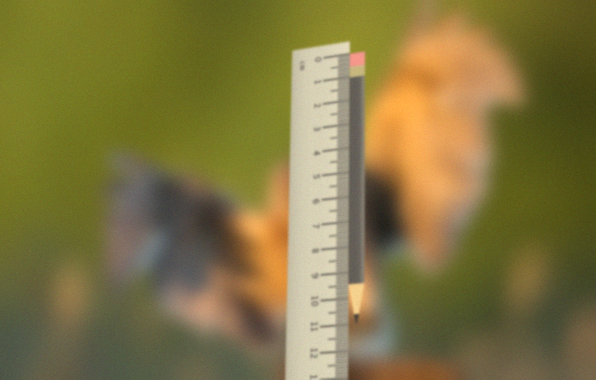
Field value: 11 cm
